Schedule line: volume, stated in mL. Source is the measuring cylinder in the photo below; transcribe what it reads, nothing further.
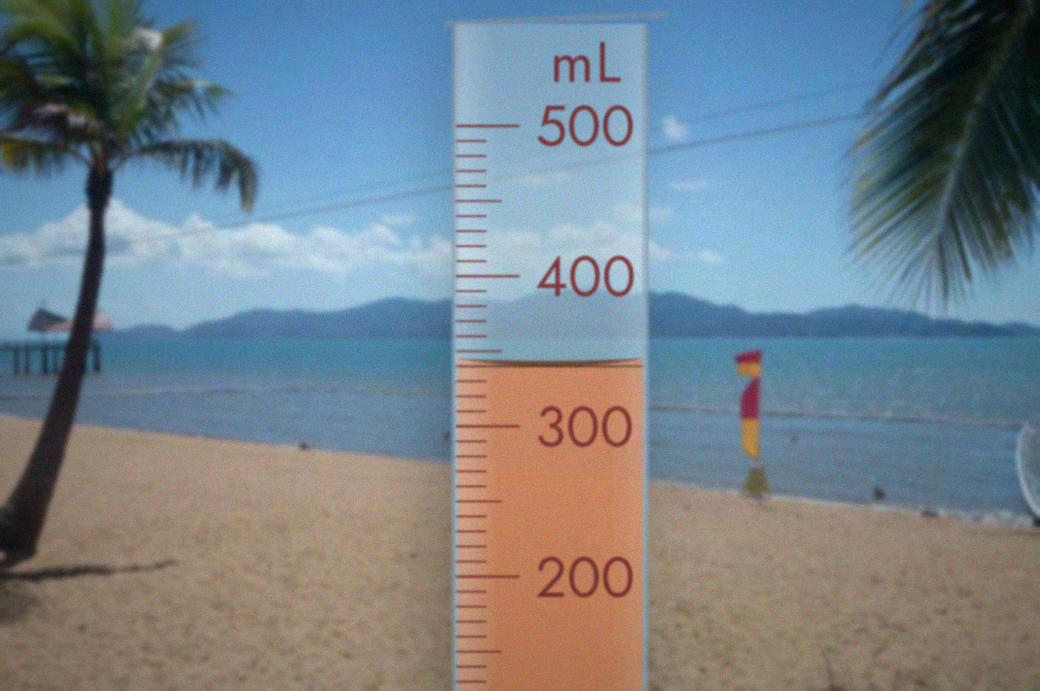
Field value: 340 mL
